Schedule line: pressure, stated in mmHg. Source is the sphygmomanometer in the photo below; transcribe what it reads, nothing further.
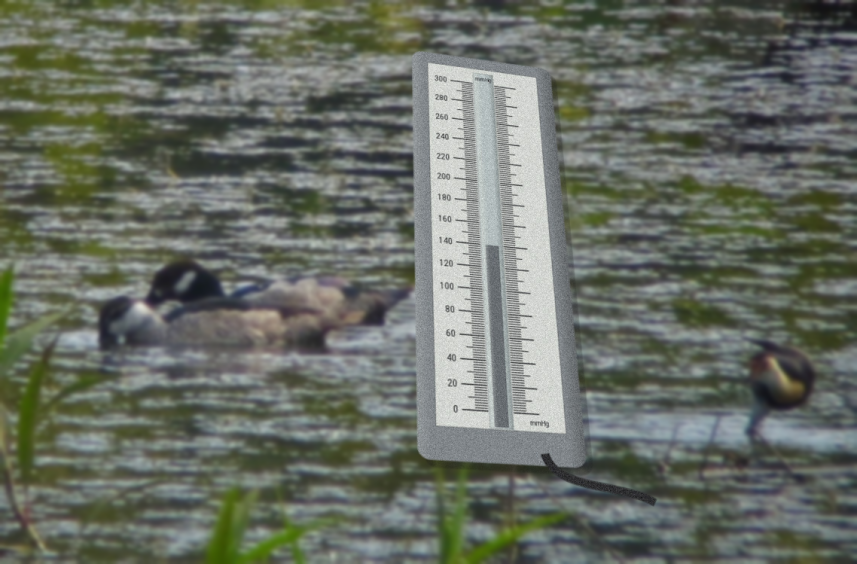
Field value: 140 mmHg
